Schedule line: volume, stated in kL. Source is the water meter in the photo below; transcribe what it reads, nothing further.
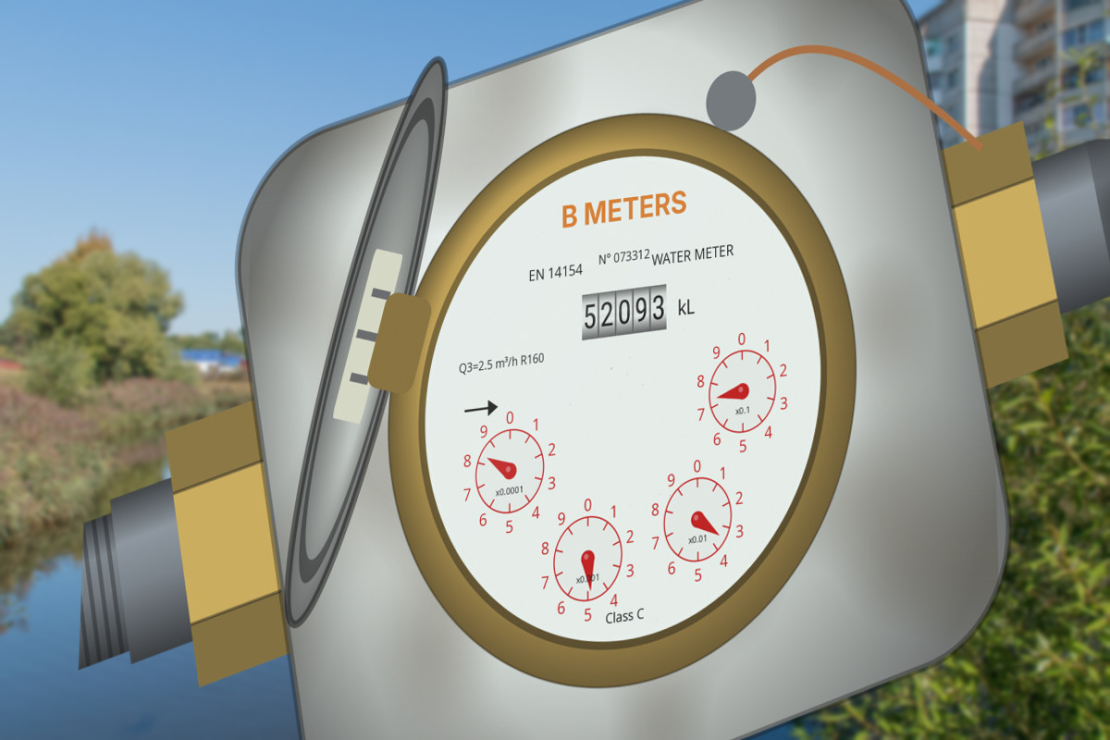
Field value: 52093.7348 kL
